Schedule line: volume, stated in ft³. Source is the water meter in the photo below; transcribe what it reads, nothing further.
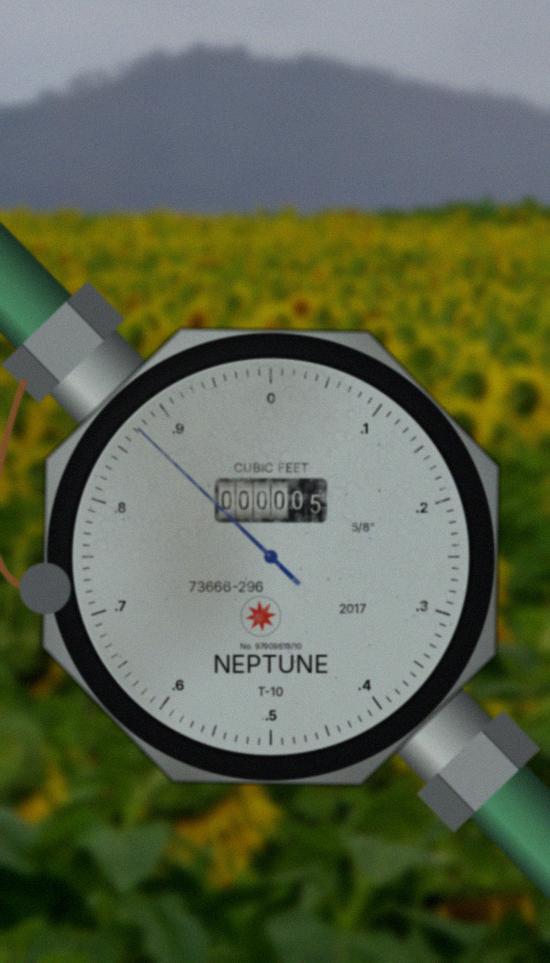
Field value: 4.87 ft³
